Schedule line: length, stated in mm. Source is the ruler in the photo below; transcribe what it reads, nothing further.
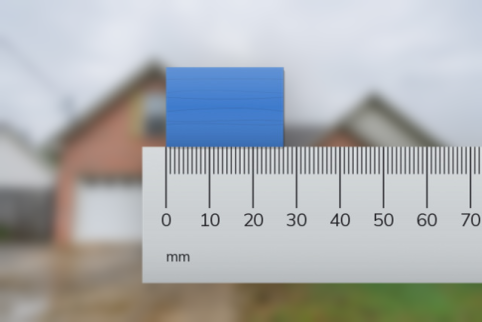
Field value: 27 mm
